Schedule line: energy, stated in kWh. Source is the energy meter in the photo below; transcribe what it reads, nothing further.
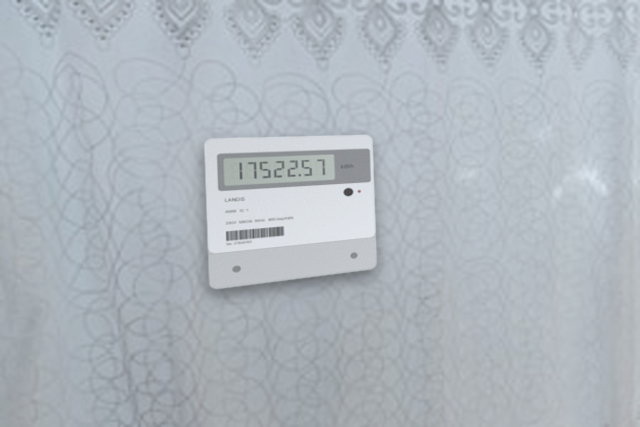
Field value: 17522.57 kWh
